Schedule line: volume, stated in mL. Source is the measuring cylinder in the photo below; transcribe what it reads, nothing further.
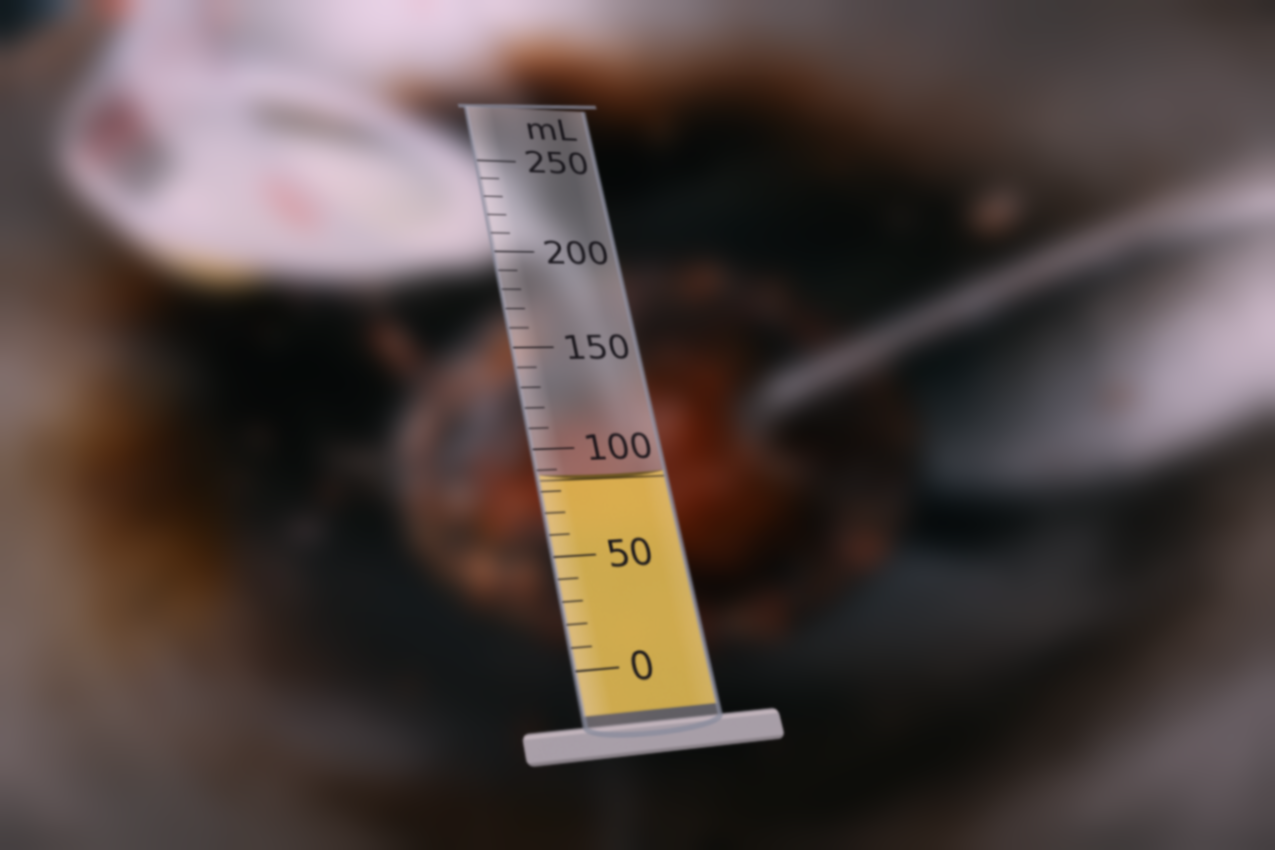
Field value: 85 mL
